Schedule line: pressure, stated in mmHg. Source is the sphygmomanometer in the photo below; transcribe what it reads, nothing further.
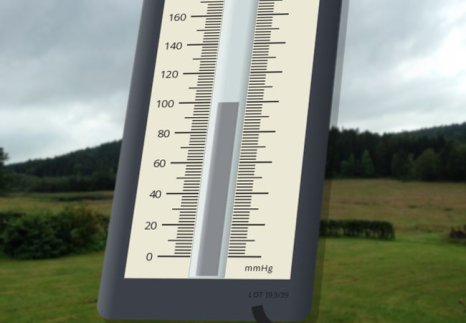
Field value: 100 mmHg
